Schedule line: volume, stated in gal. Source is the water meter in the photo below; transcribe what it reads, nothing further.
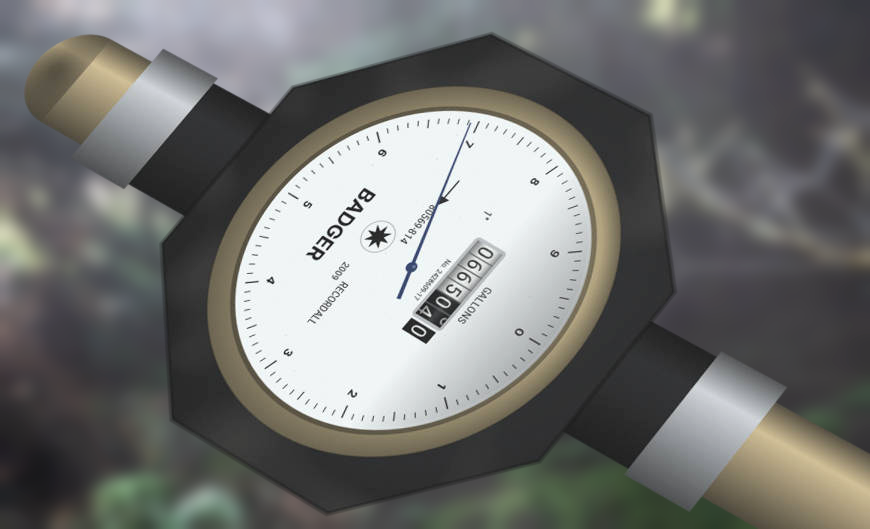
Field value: 665036.9 gal
